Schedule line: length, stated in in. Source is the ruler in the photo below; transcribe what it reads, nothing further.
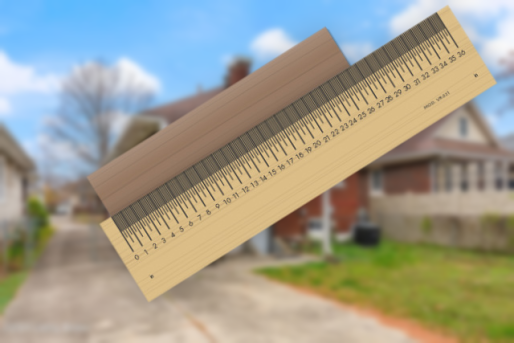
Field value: 26.5 in
